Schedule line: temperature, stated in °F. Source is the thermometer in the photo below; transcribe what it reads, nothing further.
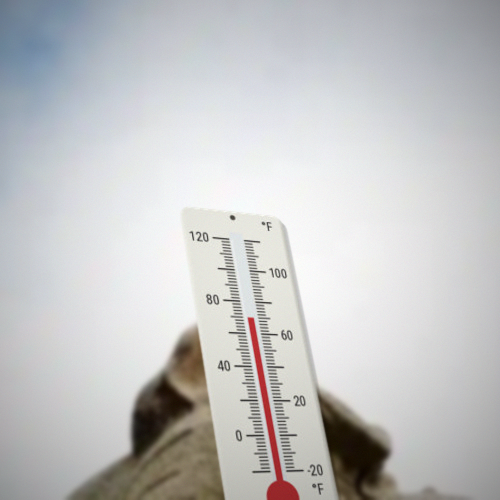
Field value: 70 °F
